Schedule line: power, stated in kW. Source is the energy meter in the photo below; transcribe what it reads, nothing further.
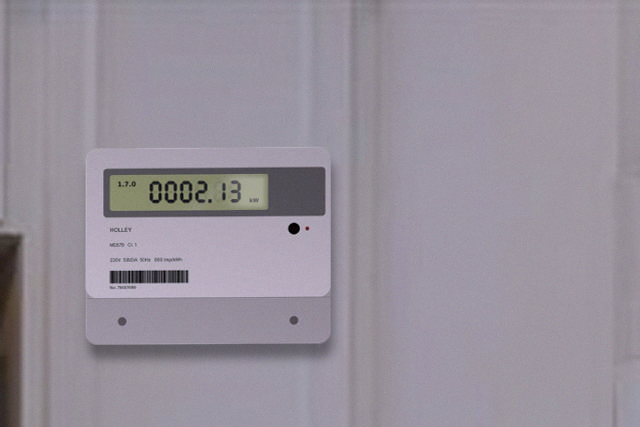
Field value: 2.13 kW
